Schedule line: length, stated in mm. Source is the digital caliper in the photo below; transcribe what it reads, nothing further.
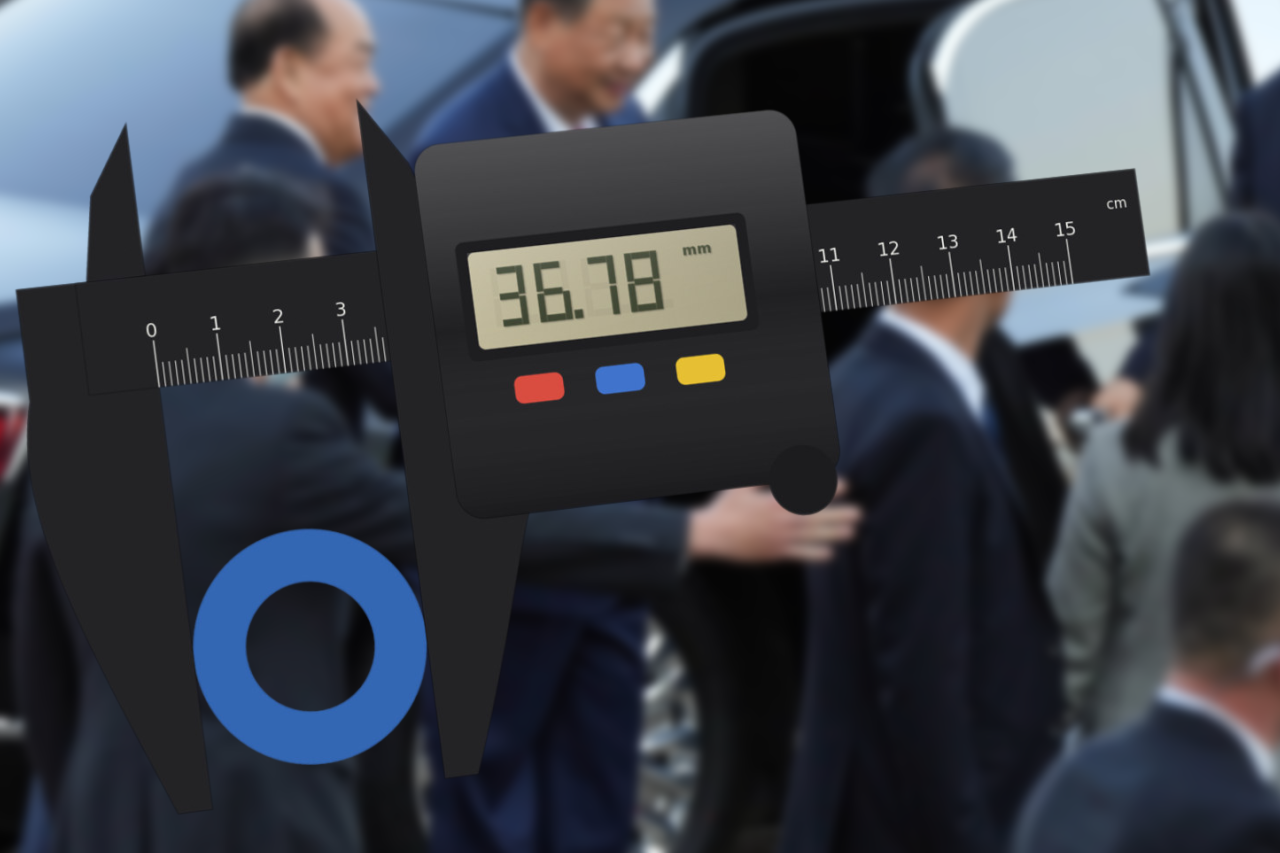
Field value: 36.78 mm
